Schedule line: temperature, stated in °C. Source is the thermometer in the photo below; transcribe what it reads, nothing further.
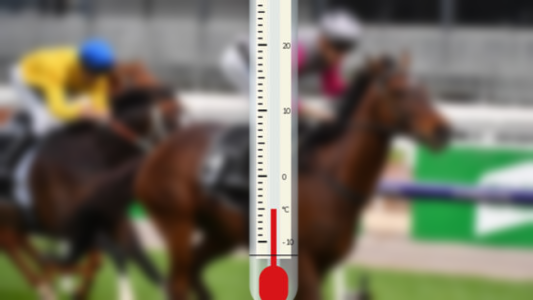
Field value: -5 °C
